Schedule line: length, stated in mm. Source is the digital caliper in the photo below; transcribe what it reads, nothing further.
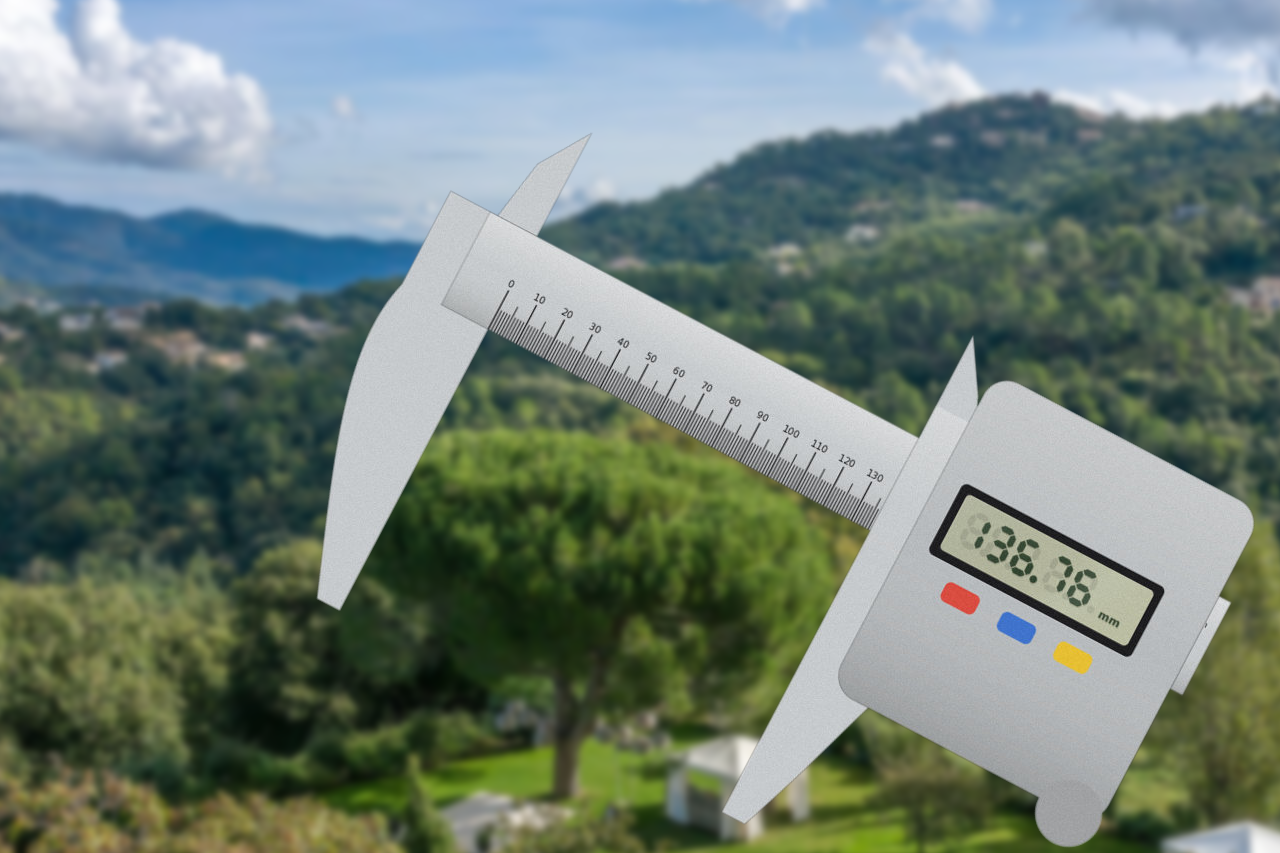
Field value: 136.76 mm
